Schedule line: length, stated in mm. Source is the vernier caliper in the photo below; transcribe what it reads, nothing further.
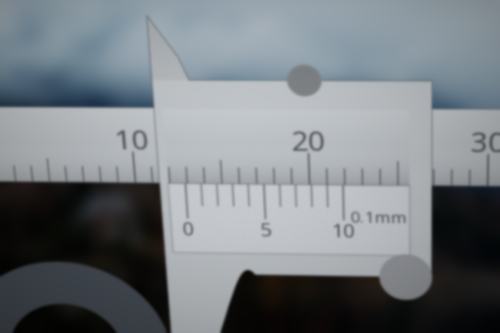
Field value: 12.9 mm
